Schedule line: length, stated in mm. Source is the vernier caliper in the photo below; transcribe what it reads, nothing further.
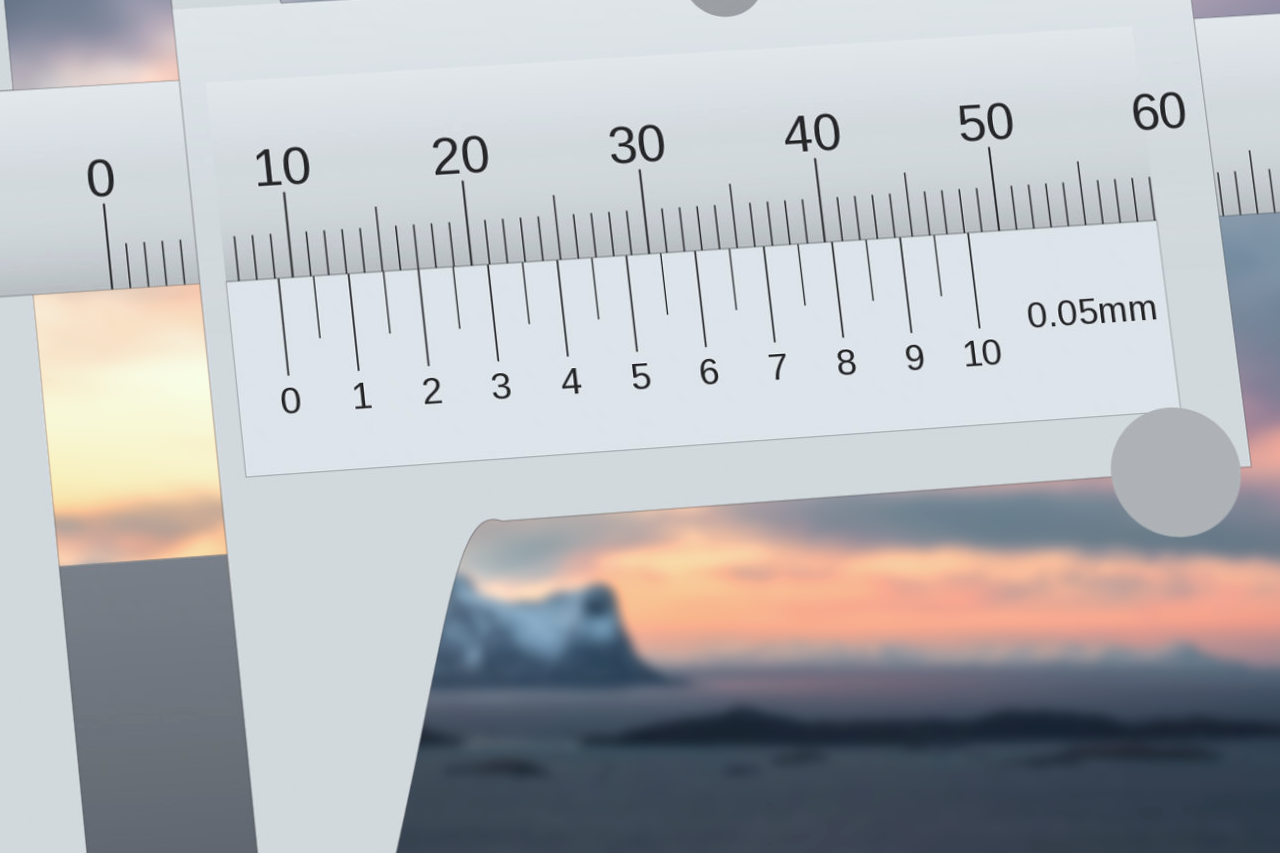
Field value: 9.2 mm
